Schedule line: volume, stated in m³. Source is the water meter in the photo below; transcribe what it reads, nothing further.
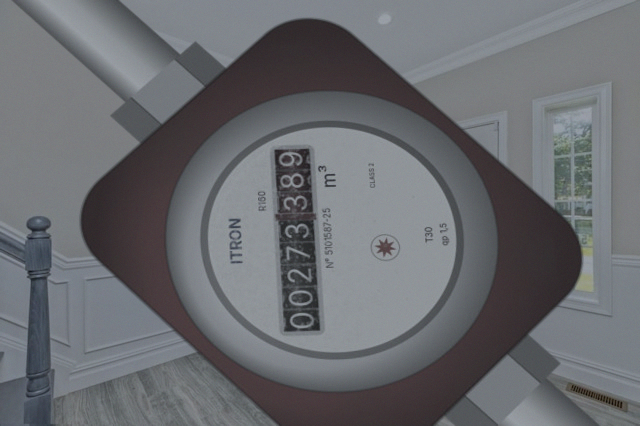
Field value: 273.389 m³
